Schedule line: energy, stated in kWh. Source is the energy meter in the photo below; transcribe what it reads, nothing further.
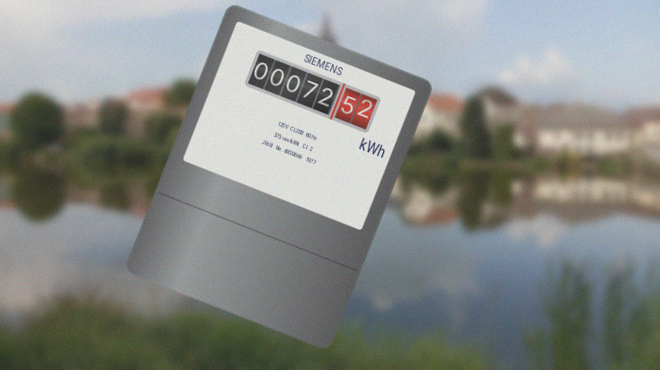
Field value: 72.52 kWh
